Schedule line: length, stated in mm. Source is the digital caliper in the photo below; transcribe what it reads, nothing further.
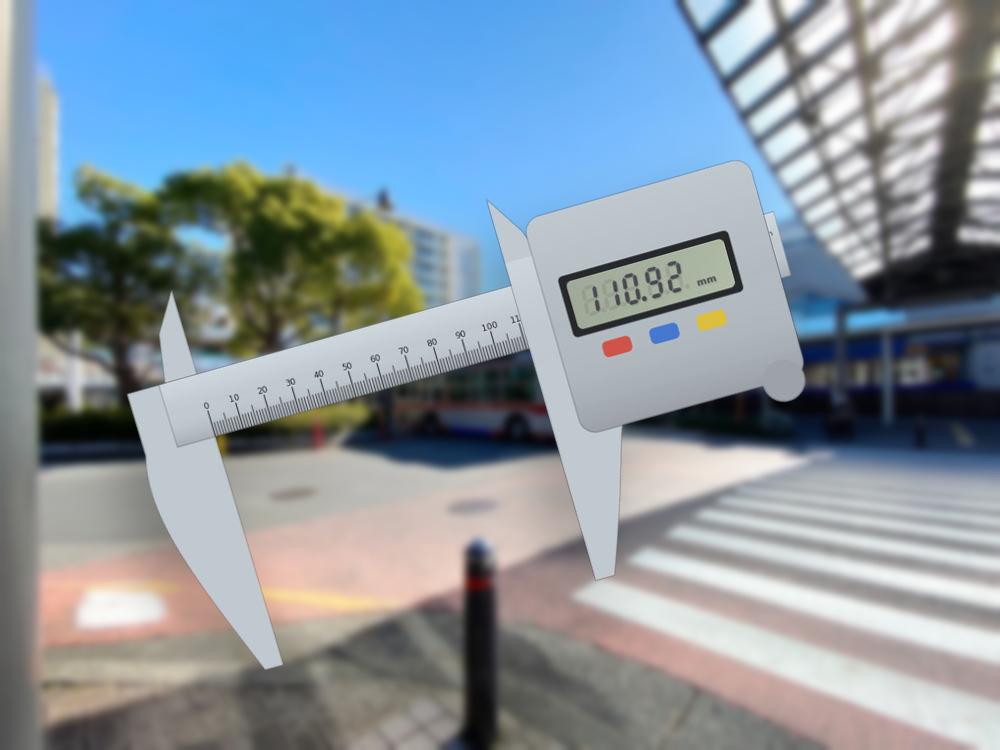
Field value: 110.92 mm
